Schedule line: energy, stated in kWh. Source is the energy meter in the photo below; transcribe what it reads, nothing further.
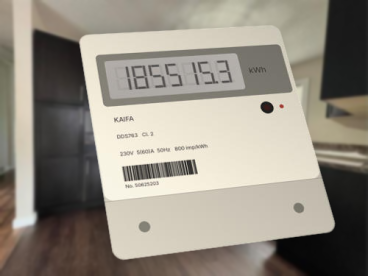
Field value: 185515.3 kWh
